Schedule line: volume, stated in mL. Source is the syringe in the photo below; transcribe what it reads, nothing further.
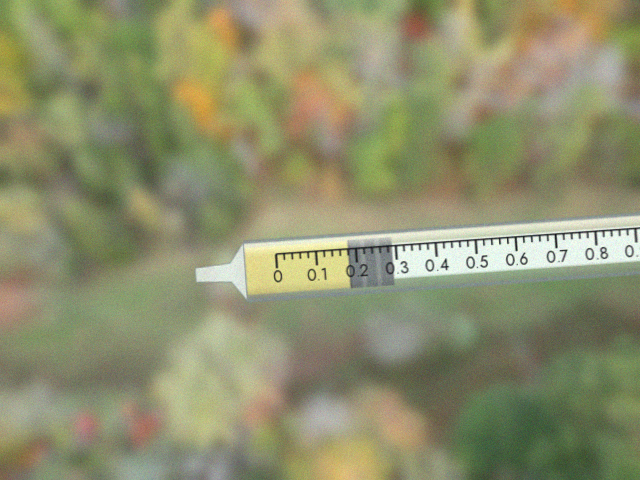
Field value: 0.18 mL
